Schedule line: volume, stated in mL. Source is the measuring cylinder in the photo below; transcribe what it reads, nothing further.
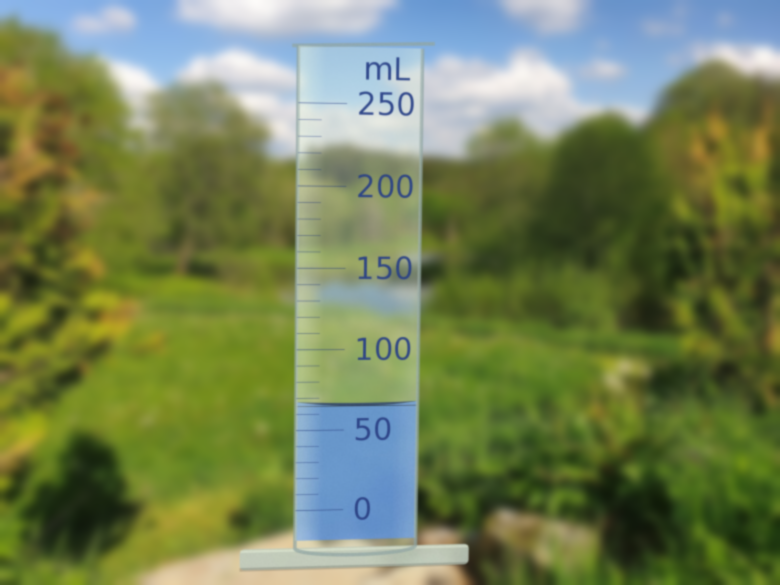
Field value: 65 mL
